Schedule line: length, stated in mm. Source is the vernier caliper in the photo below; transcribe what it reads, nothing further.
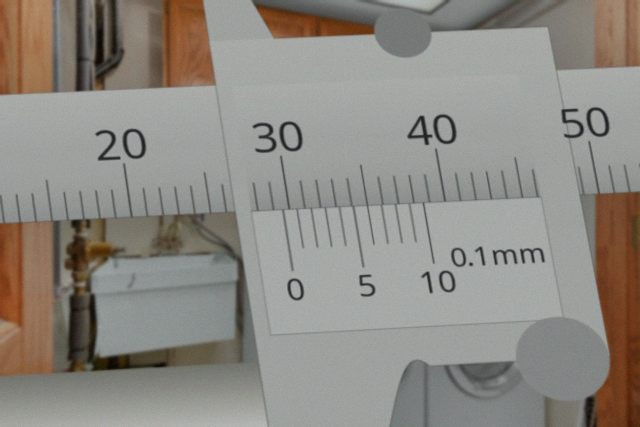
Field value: 29.6 mm
